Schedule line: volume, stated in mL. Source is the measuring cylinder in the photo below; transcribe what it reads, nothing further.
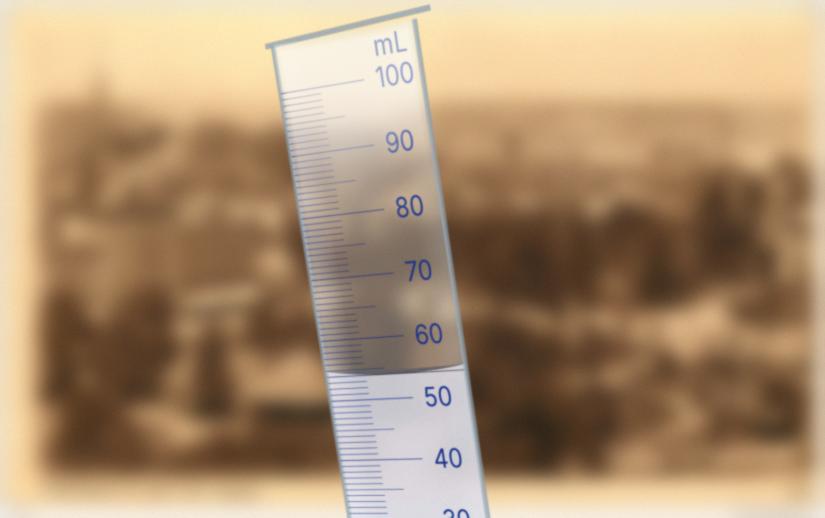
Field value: 54 mL
